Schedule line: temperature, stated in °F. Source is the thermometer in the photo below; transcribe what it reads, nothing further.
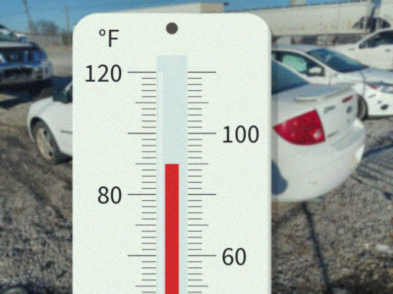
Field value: 90 °F
